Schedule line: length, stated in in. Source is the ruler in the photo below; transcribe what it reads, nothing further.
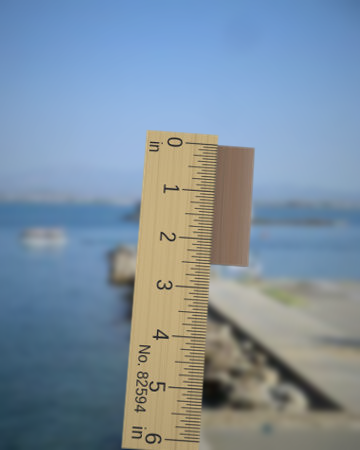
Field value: 2.5 in
